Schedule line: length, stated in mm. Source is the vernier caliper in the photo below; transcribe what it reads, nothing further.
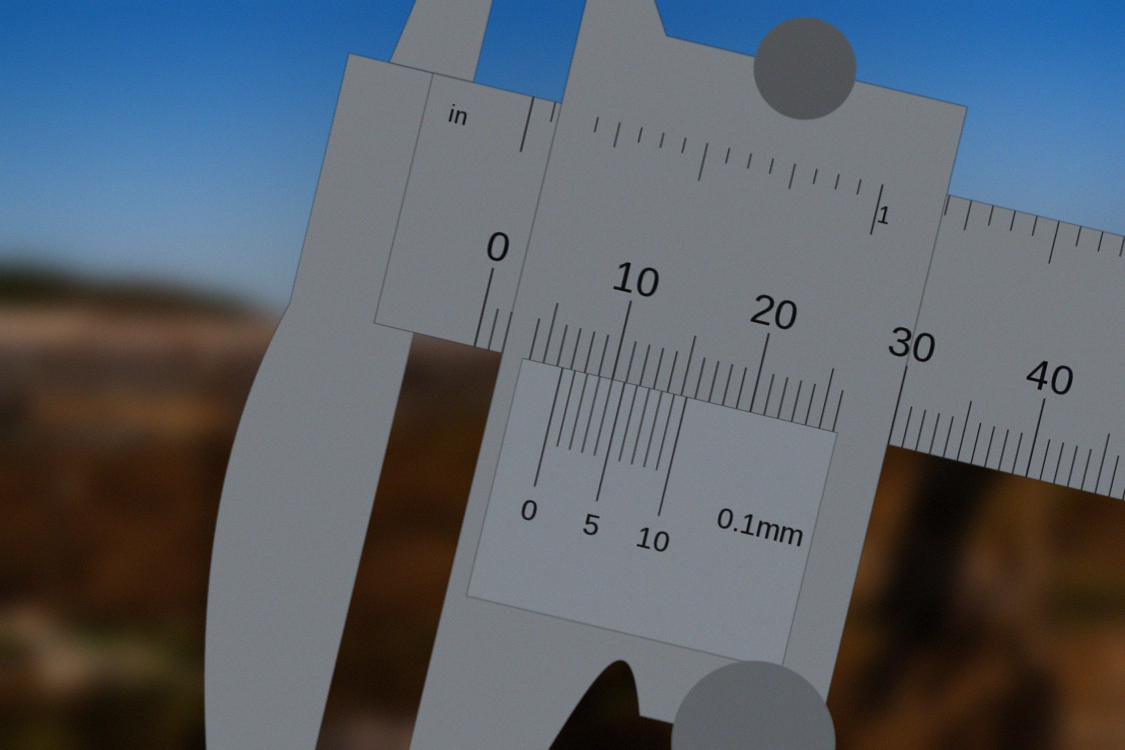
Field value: 6.4 mm
